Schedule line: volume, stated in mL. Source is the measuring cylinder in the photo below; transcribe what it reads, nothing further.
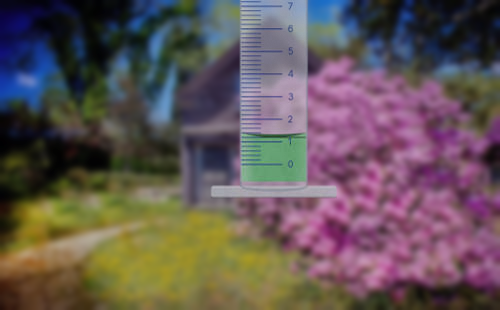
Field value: 1.2 mL
